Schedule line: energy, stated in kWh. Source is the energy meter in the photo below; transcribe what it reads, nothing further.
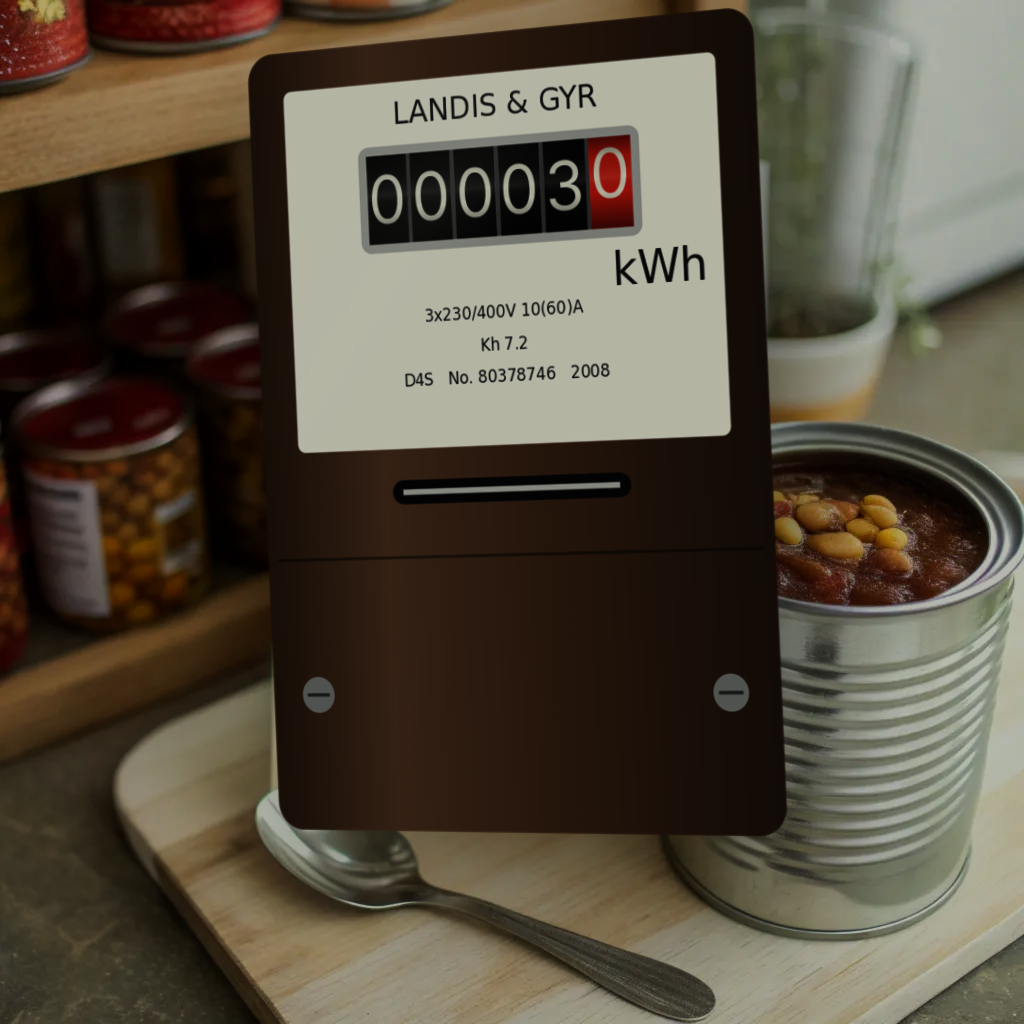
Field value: 3.0 kWh
